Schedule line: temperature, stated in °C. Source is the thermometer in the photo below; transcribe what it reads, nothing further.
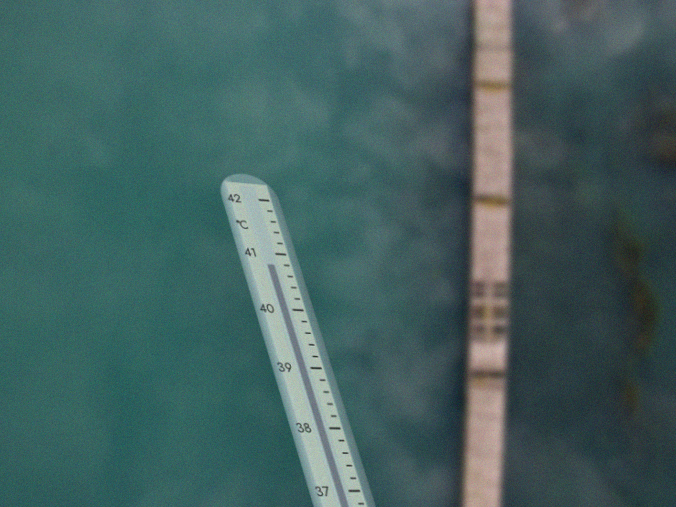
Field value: 40.8 °C
